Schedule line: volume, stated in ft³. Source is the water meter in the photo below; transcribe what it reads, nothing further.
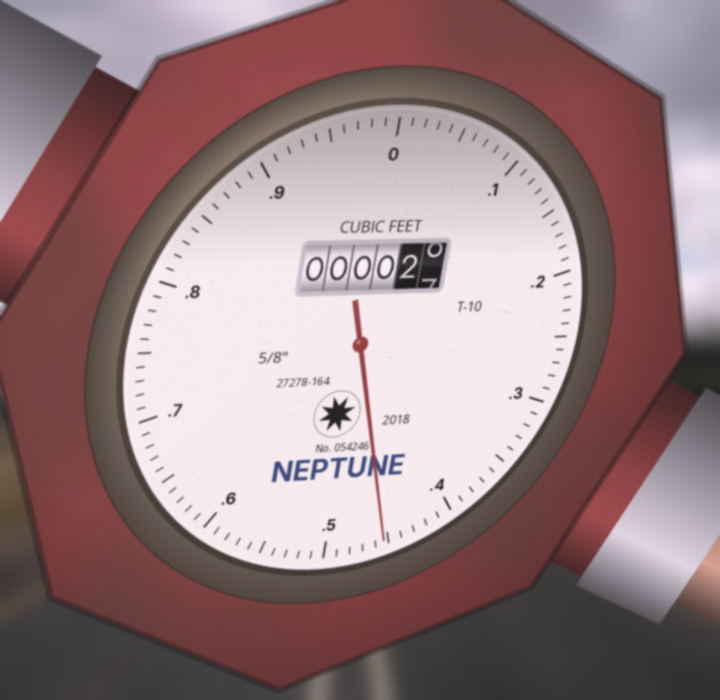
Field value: 26.45 ft³
